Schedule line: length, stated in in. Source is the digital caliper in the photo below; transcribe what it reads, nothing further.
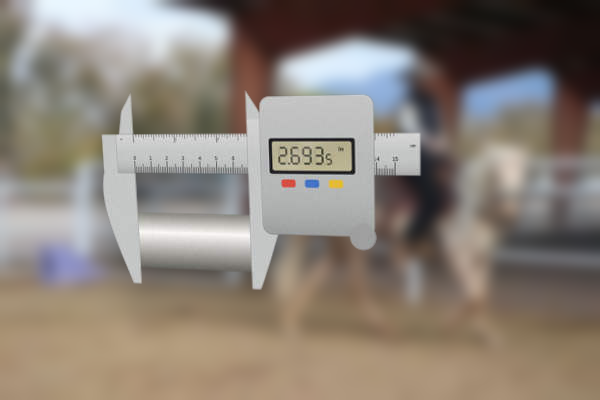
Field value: 2.6935 in
